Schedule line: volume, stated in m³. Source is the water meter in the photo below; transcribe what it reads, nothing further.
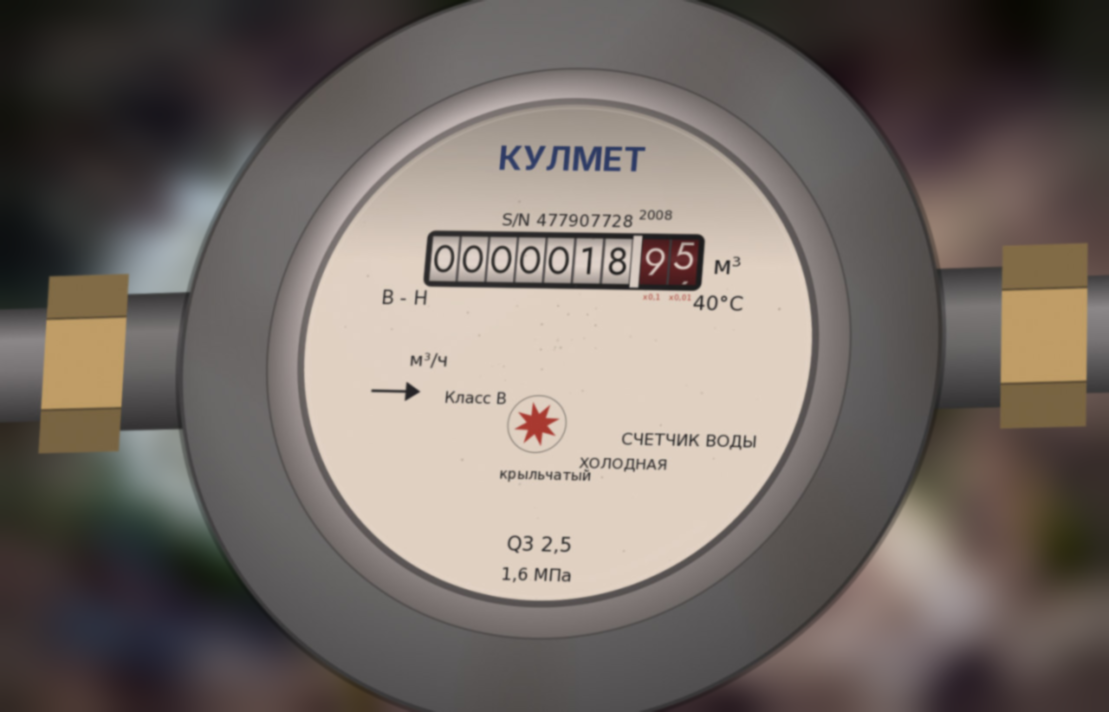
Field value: 18.95 m³
